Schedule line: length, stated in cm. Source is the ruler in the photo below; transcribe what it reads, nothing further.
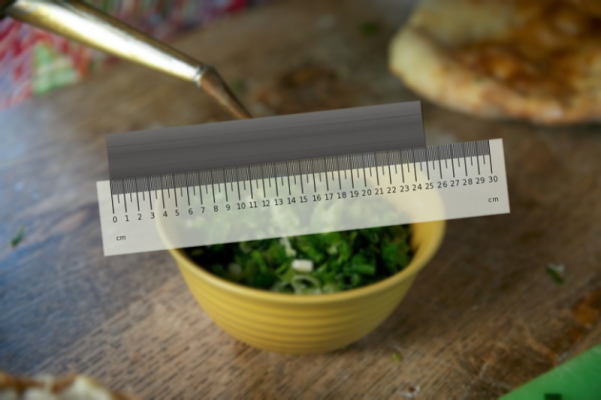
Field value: 25 cm
